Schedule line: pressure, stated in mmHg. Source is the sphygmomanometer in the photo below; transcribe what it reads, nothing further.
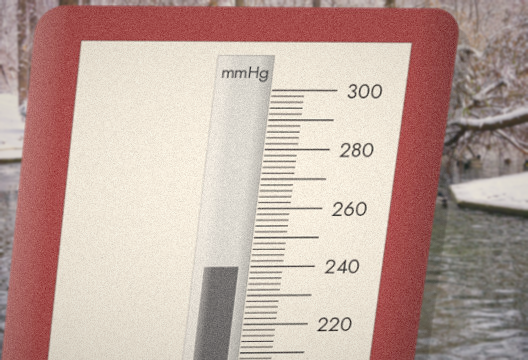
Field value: 240 mmHg
